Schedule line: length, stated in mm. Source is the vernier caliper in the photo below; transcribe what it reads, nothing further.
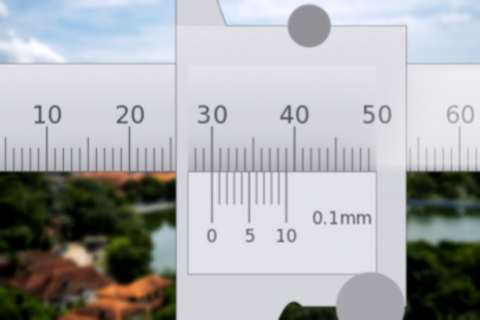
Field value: 30.0 mm
